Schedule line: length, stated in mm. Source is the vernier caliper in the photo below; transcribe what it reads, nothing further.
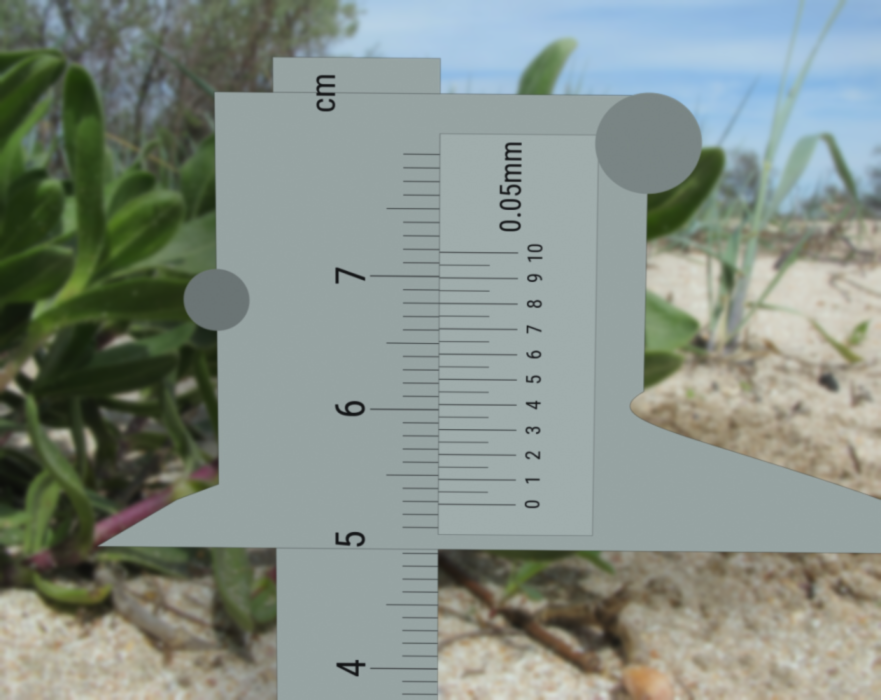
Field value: 52.8 mm
